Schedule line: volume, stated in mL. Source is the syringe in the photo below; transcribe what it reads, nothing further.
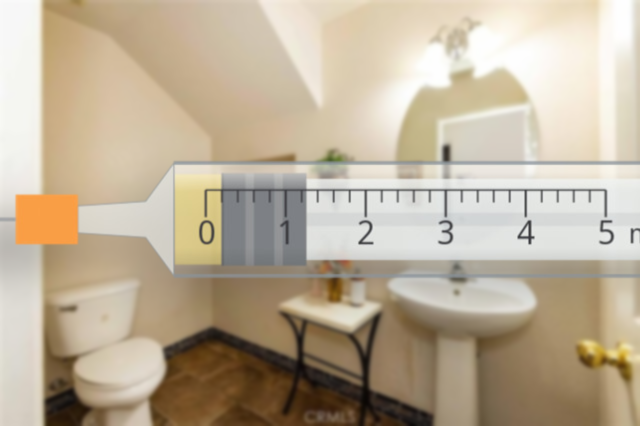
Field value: 0.2 mL
